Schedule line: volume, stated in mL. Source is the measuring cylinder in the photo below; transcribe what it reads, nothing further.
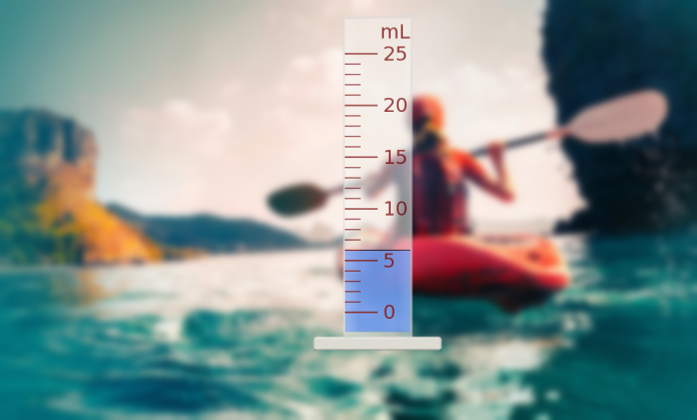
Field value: 6 mL
